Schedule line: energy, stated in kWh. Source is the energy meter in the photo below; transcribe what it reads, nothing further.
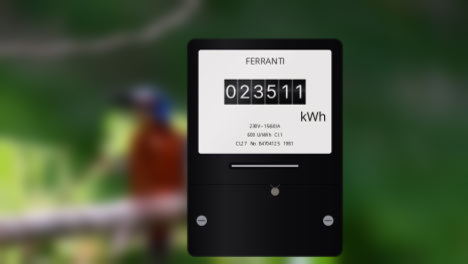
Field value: 23511 kWh
